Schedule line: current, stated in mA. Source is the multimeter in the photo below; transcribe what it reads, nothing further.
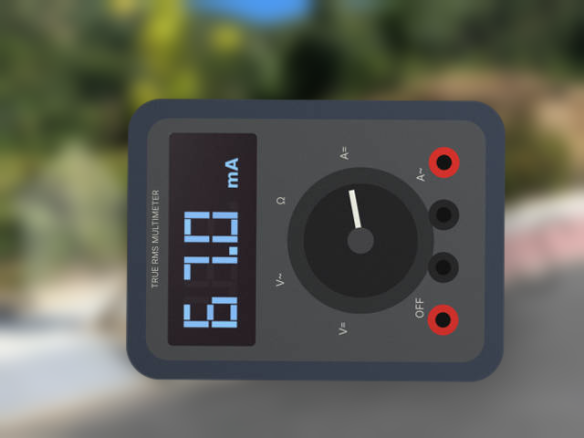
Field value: 67.0 mA
